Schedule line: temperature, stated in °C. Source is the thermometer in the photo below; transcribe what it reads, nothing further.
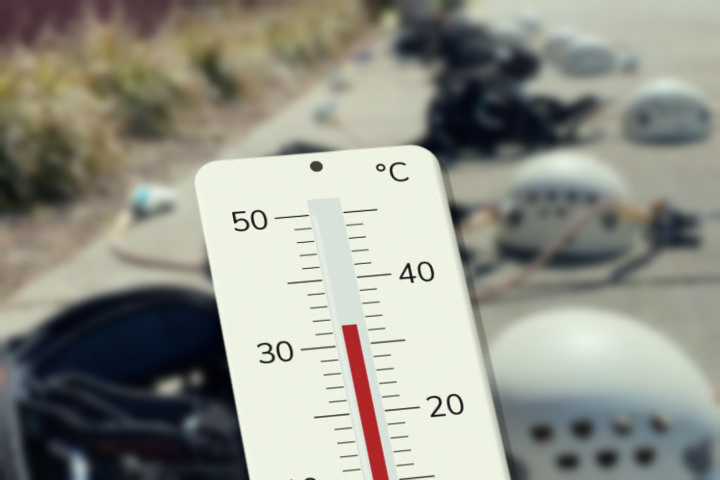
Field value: 33 °C
